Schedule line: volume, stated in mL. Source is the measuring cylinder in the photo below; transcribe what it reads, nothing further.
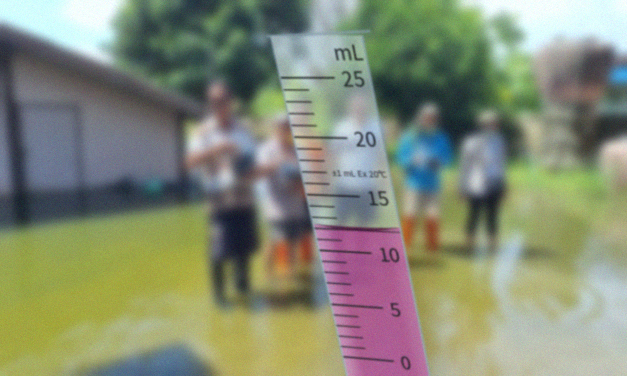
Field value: 12 mL
